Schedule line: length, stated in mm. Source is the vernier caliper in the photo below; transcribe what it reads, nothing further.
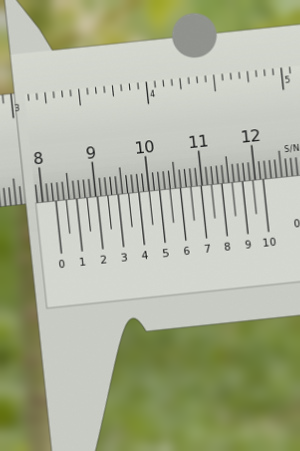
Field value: 82.5 mm
